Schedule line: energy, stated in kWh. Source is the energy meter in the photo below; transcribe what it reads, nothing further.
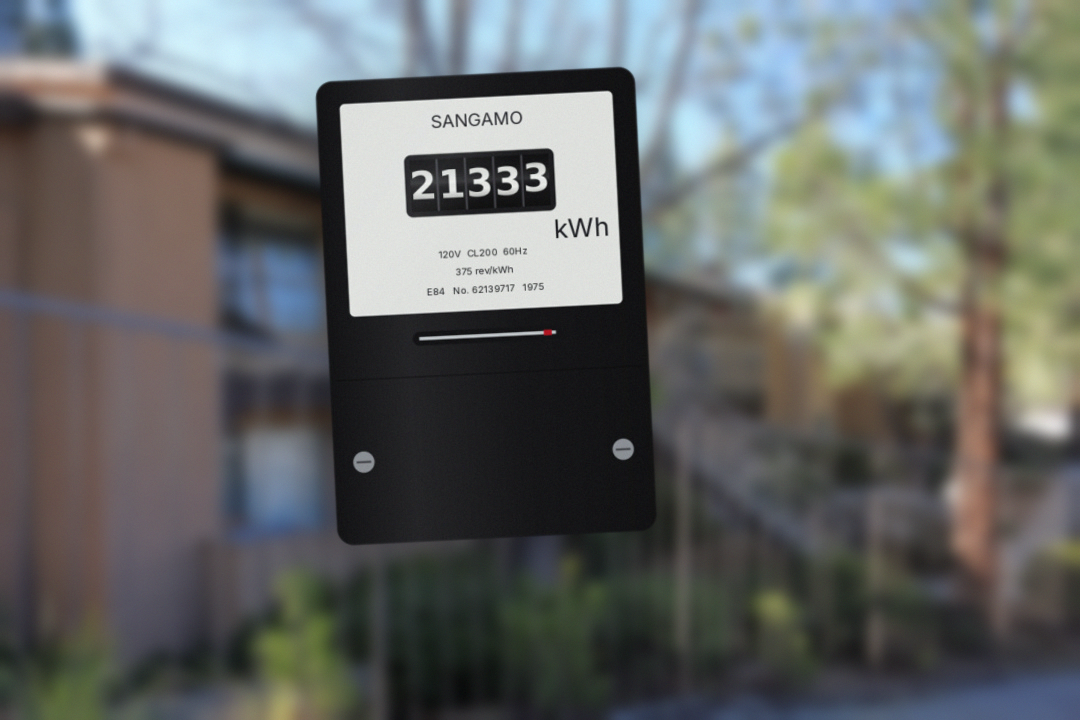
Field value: 21333 kWh
